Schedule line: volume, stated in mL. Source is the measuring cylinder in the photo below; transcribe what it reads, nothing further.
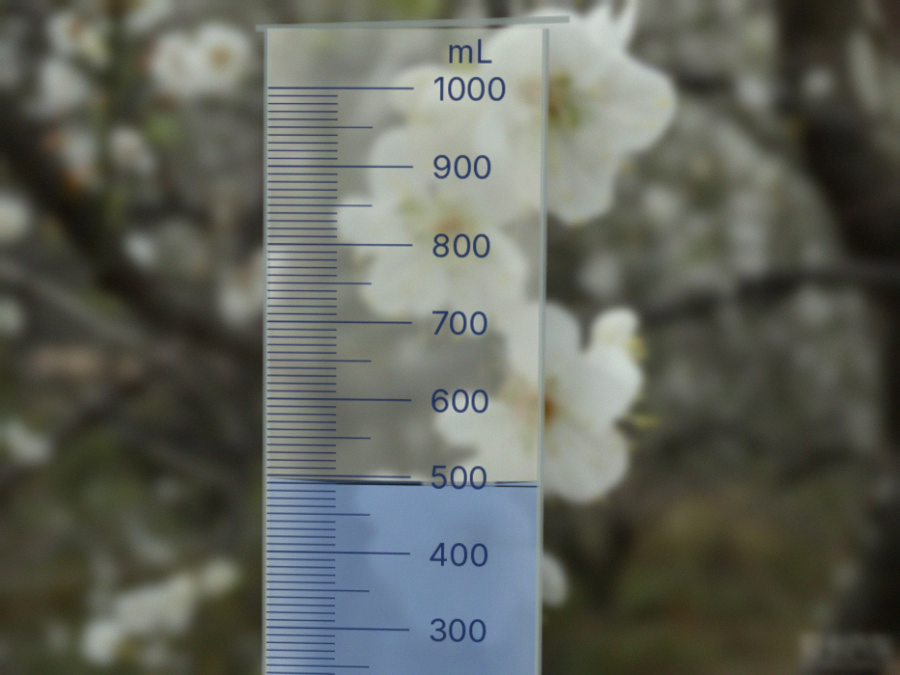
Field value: 490 mL
